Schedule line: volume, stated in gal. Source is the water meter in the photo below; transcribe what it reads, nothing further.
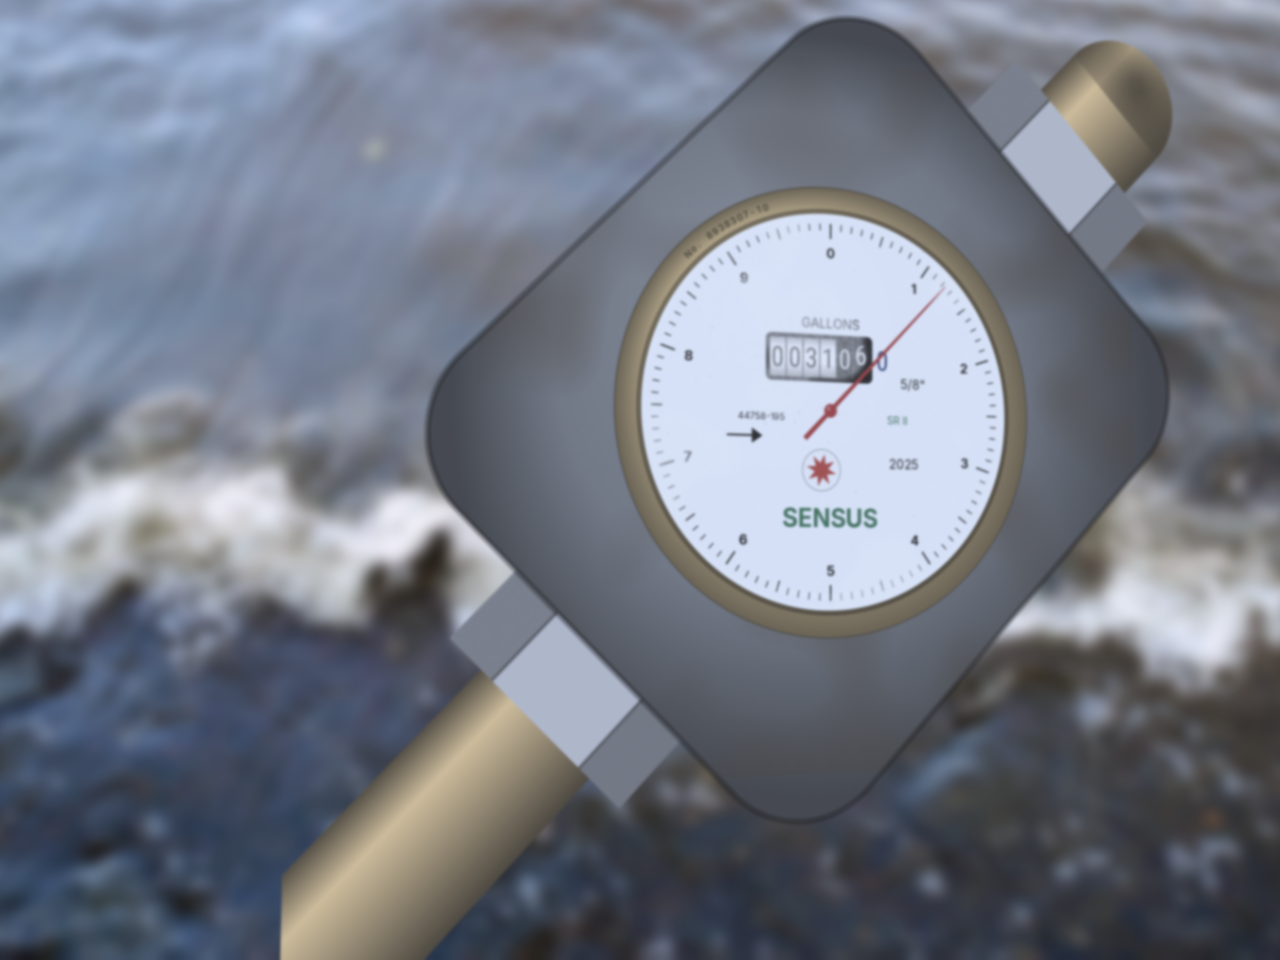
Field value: 31061.2 gal
